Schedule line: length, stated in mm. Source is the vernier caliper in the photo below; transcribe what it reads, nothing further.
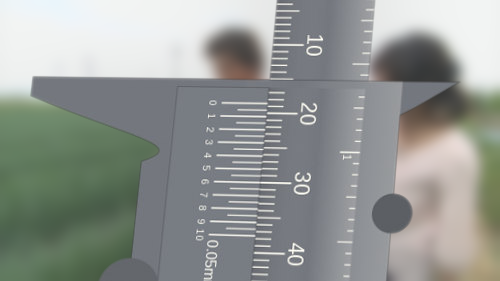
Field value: 18.6 mm
